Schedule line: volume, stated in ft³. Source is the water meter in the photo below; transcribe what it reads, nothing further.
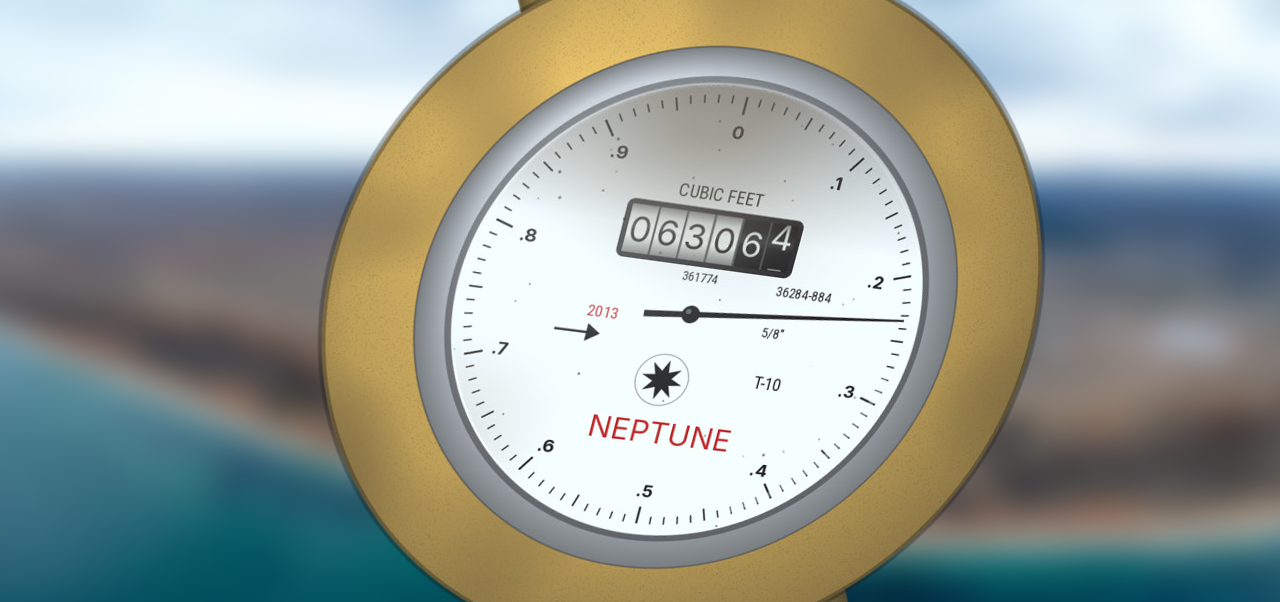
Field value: 63064.23 ft³
